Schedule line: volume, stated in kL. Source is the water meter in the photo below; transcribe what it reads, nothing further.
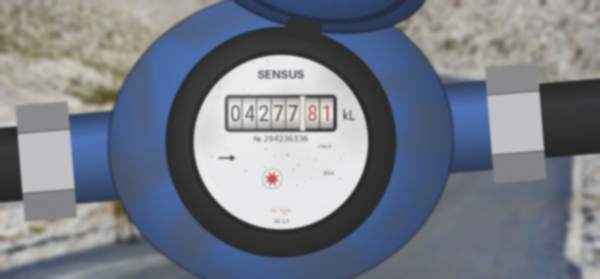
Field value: 4277.81 kL
